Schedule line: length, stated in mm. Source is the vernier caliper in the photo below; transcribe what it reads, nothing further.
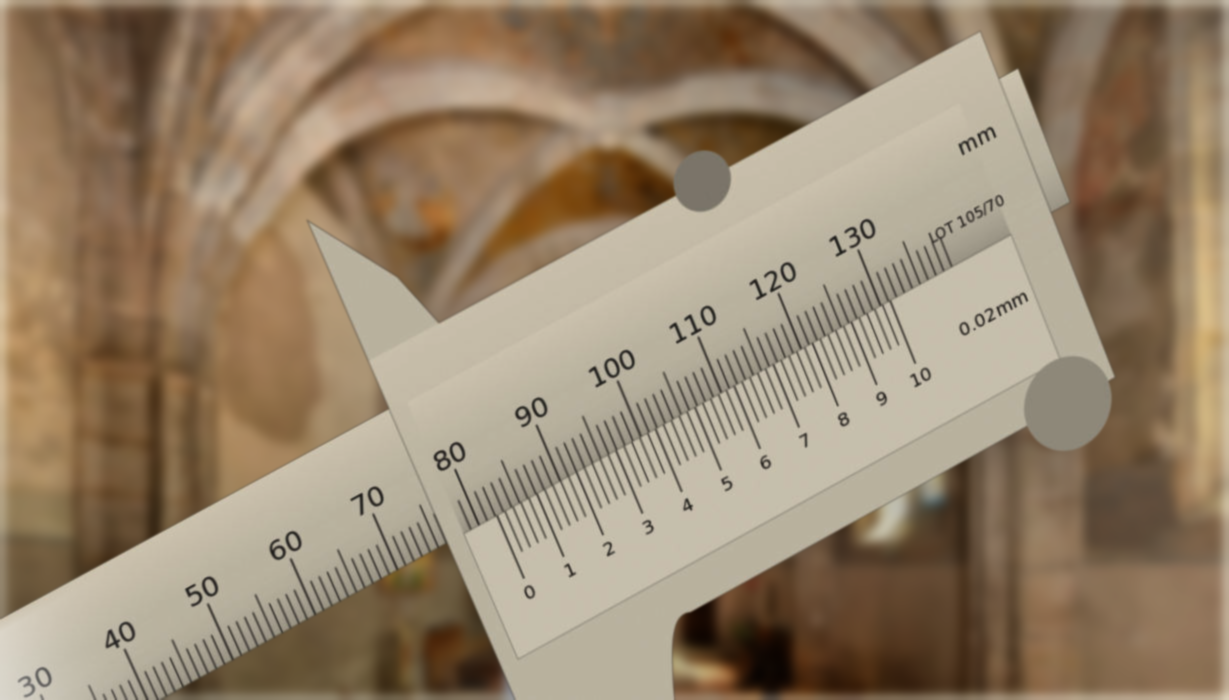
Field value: 82.2 mm
